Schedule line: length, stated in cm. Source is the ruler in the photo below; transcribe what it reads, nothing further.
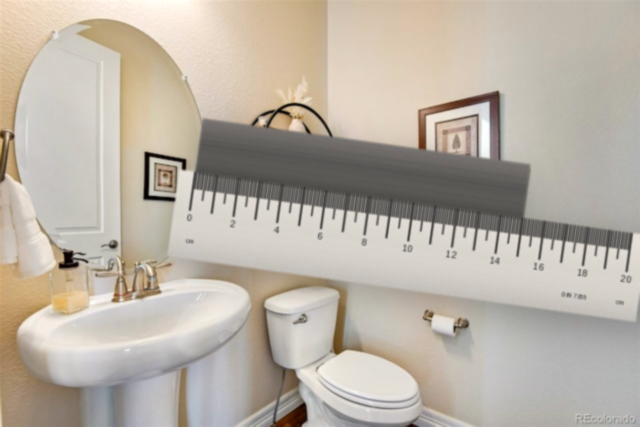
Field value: 15 cm
